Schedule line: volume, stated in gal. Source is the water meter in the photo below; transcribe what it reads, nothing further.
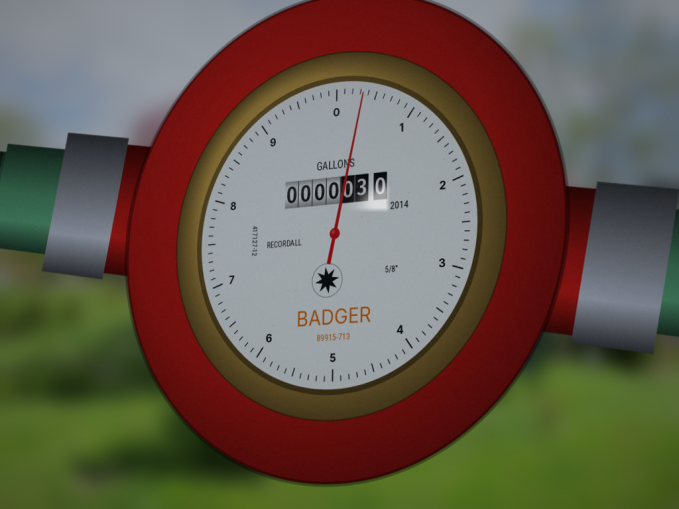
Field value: 30.3 gal
